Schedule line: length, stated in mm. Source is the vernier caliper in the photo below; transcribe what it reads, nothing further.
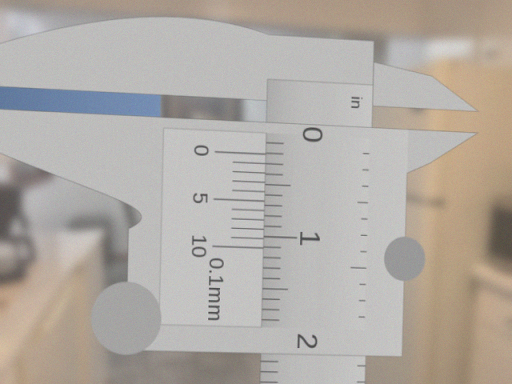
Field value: 2.1 mm
